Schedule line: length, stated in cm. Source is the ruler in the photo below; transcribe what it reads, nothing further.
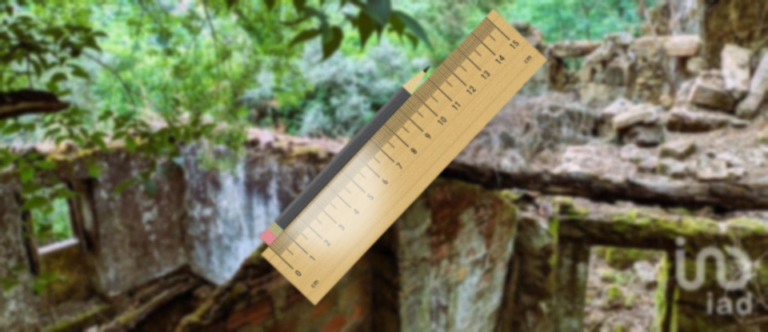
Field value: 11.5 cm
